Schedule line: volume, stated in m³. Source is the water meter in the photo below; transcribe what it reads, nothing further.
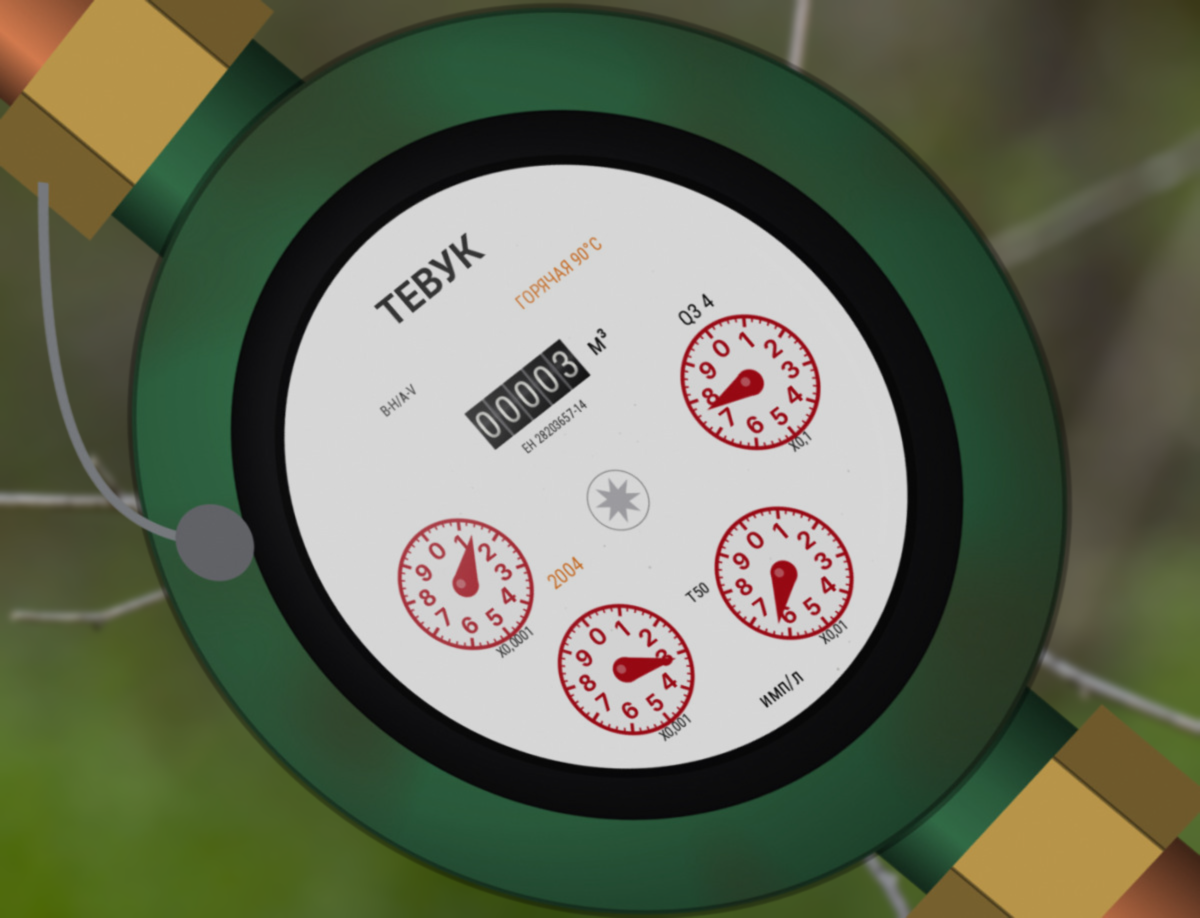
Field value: 3.7631 m³
